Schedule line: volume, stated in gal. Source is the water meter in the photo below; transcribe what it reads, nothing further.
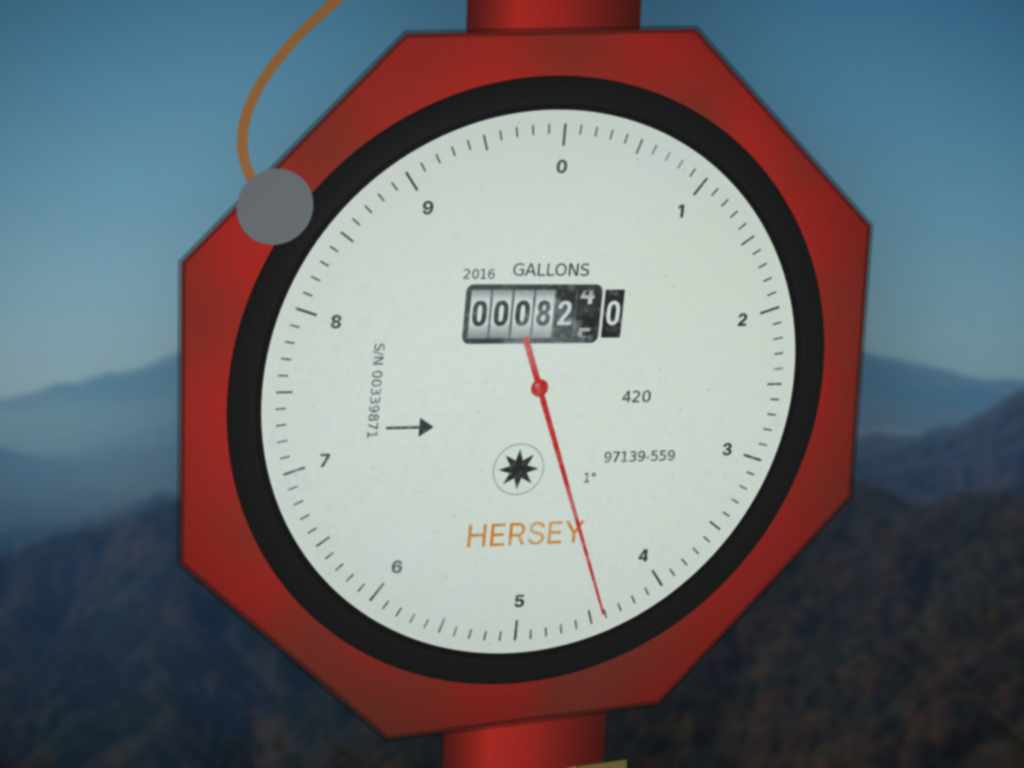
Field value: 8244.4 gal
